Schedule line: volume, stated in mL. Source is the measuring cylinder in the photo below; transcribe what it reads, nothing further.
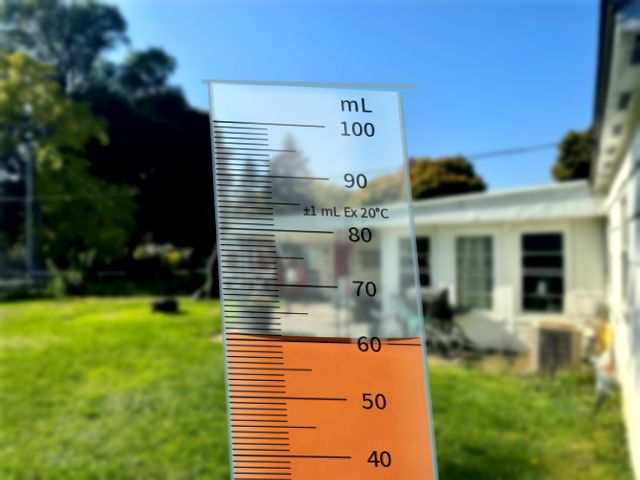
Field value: 60 mL
